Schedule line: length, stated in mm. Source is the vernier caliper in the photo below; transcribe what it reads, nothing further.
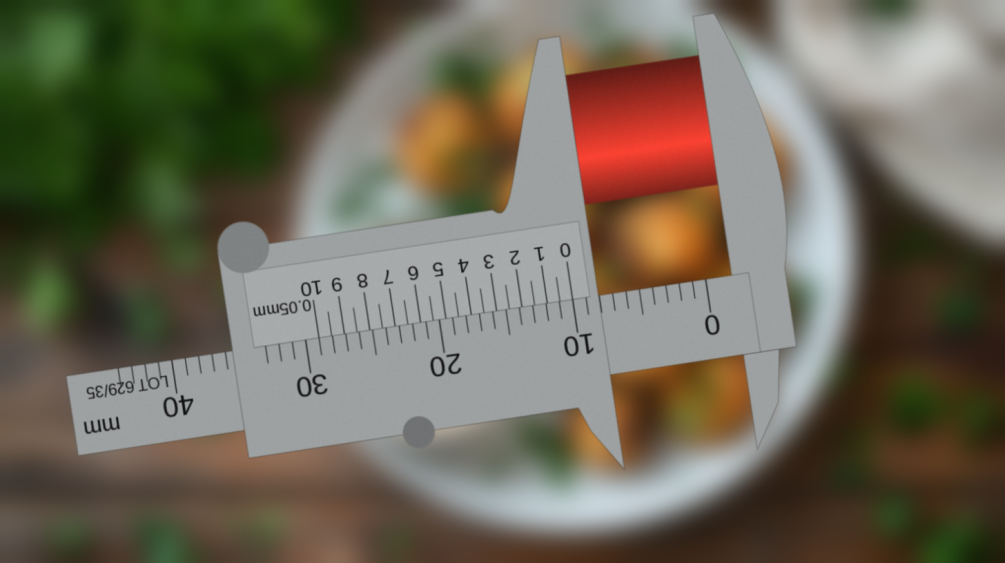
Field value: 10.0 mm
